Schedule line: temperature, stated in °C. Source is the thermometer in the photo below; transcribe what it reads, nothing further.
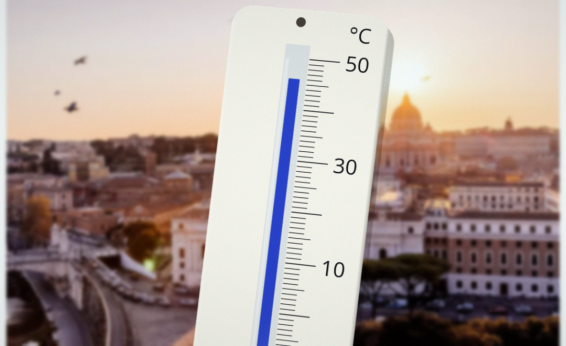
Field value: 46 °C
